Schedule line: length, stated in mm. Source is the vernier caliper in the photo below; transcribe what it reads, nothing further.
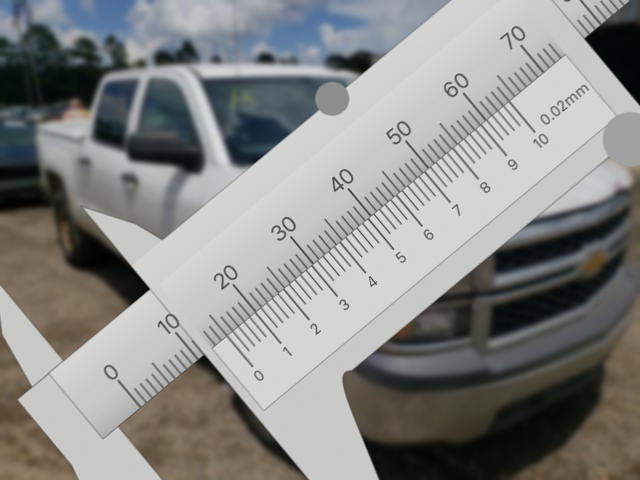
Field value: 15.0 mm
